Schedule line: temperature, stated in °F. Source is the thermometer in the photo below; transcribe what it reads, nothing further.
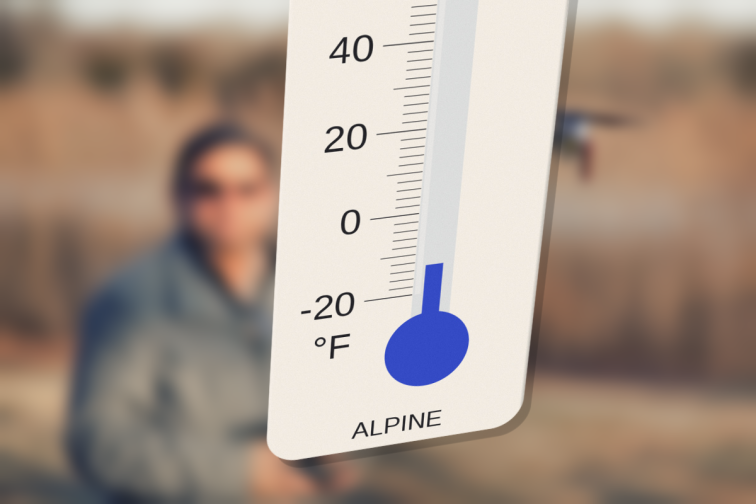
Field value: -13 °F
